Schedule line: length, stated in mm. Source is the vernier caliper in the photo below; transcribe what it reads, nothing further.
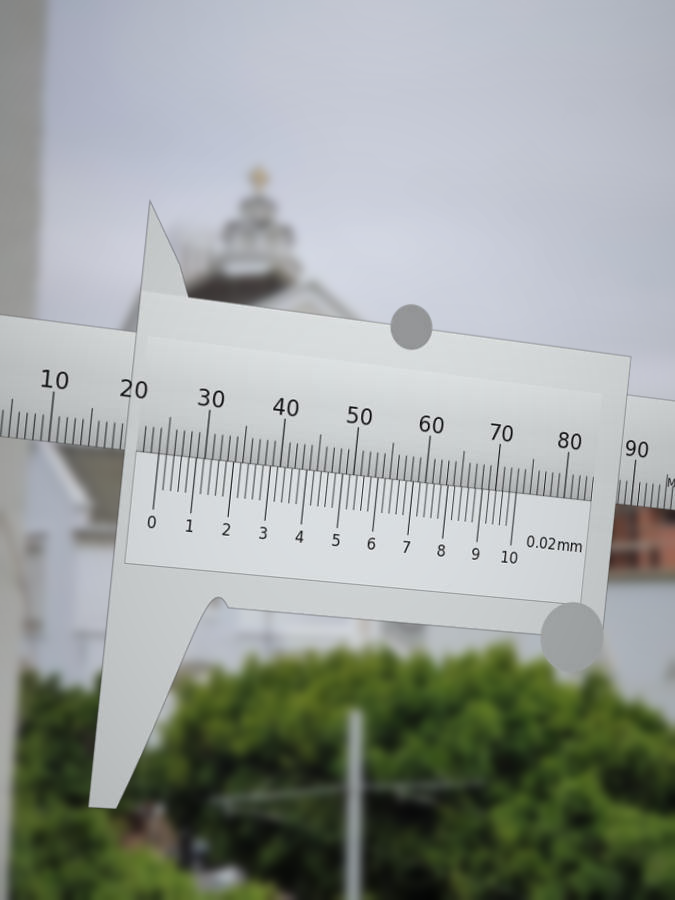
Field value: 24.0 mm
